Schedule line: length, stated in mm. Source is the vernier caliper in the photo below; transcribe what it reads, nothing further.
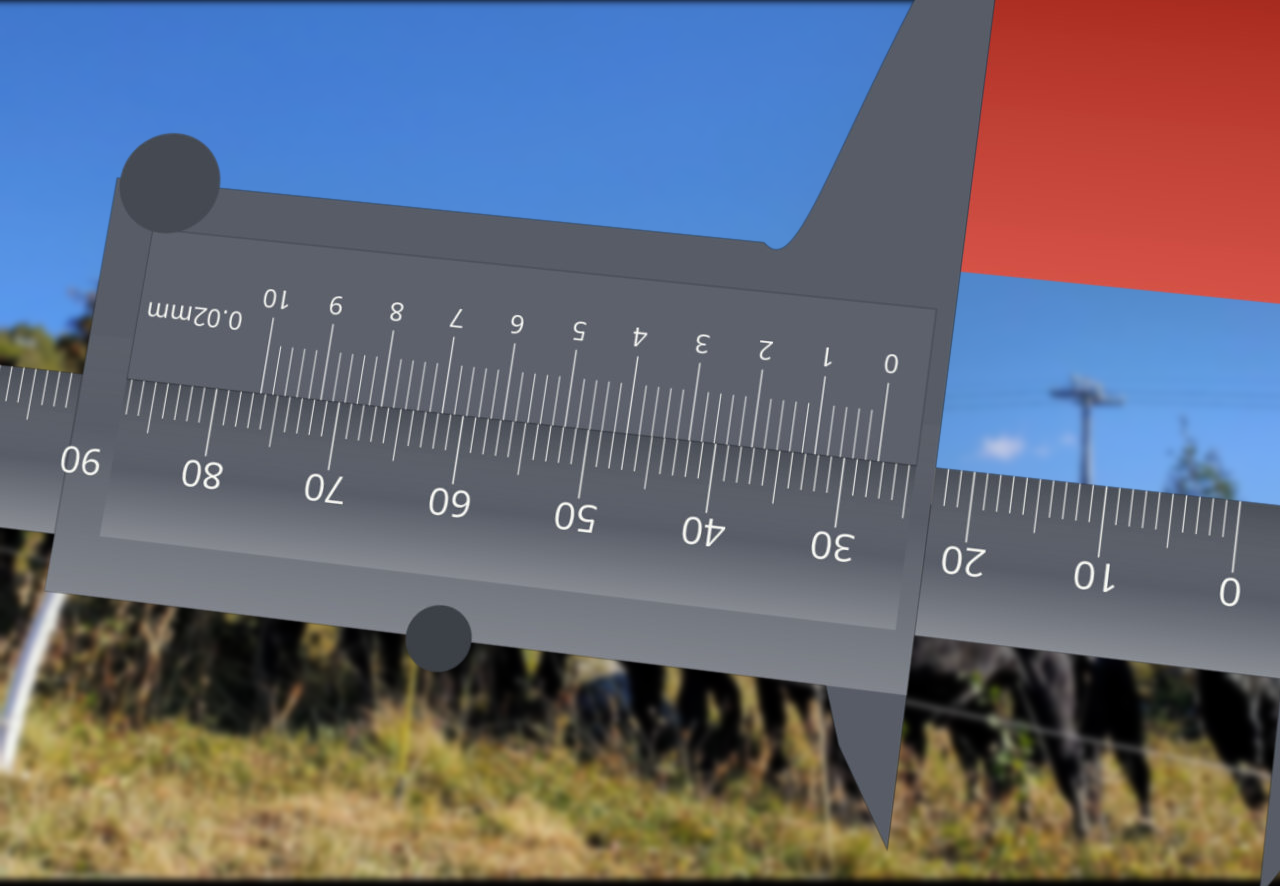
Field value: 27.4 mm
